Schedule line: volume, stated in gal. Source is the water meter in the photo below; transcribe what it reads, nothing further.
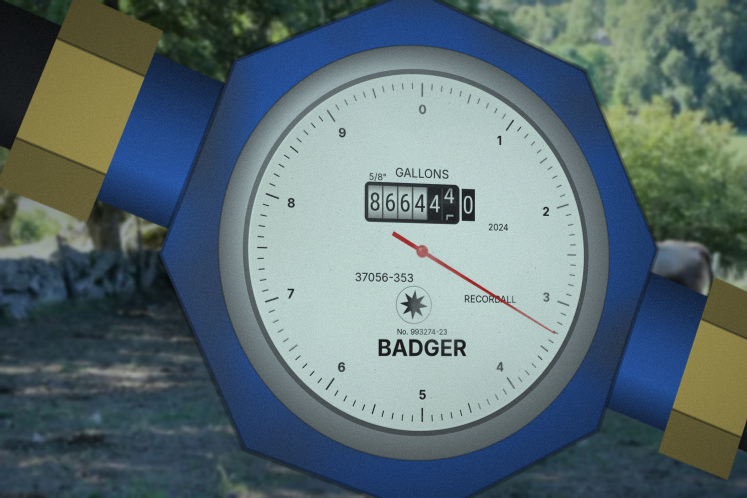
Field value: 8664443.3 gal
